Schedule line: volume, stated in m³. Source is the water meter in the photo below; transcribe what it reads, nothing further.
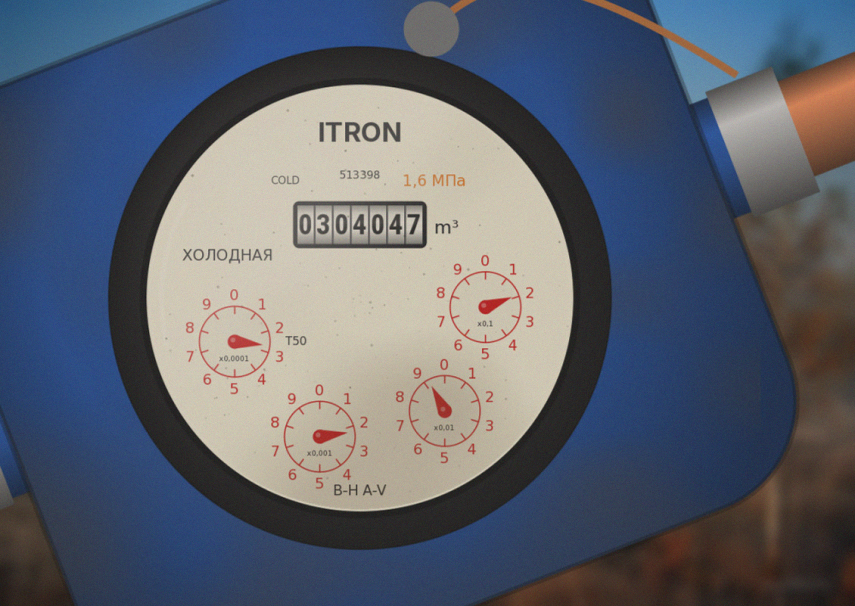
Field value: 304047.1922 m³
